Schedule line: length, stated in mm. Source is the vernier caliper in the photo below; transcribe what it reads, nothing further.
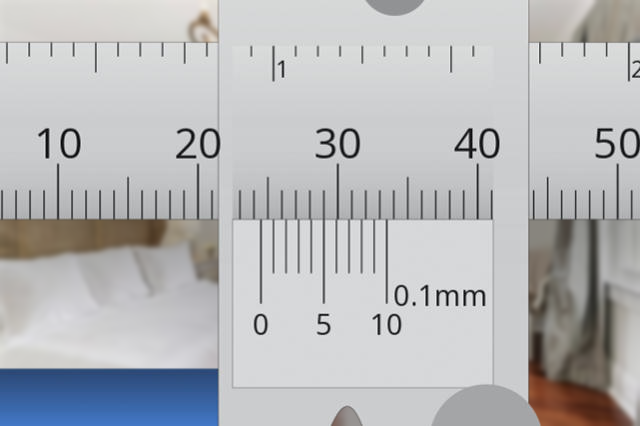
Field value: 24.5 mm
